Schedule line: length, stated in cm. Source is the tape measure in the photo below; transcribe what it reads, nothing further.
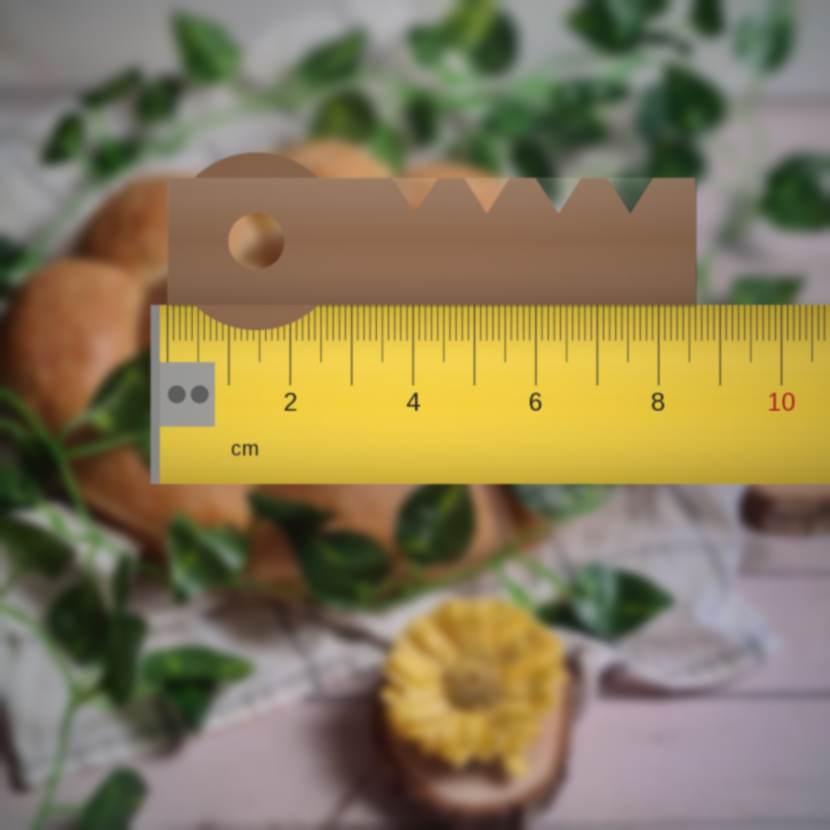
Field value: 8.6 cm
